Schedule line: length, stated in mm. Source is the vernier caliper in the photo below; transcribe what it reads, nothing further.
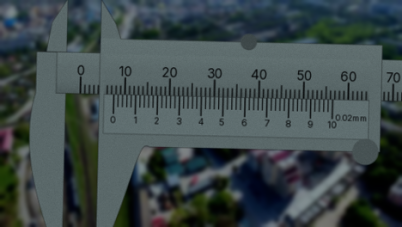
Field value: 7.5 mm
